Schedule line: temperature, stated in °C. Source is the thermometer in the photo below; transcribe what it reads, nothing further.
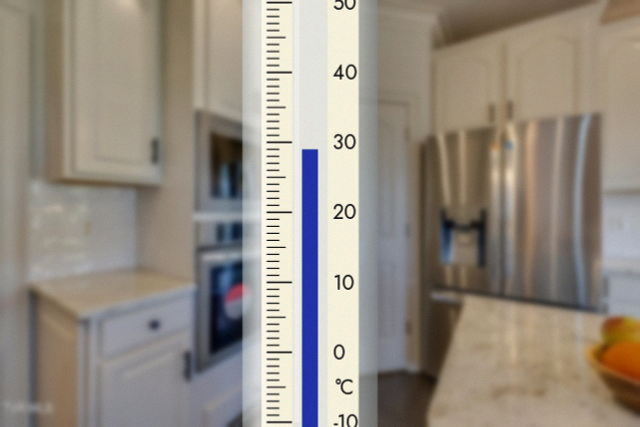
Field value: 29 °C
